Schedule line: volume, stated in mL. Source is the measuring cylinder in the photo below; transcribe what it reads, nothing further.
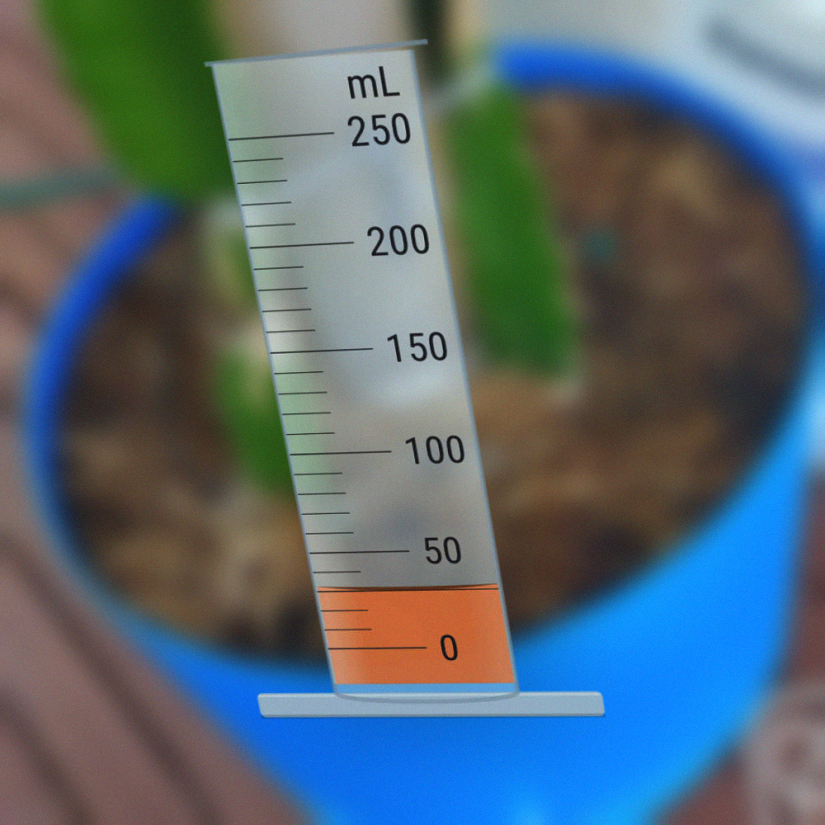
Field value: 30 mL
